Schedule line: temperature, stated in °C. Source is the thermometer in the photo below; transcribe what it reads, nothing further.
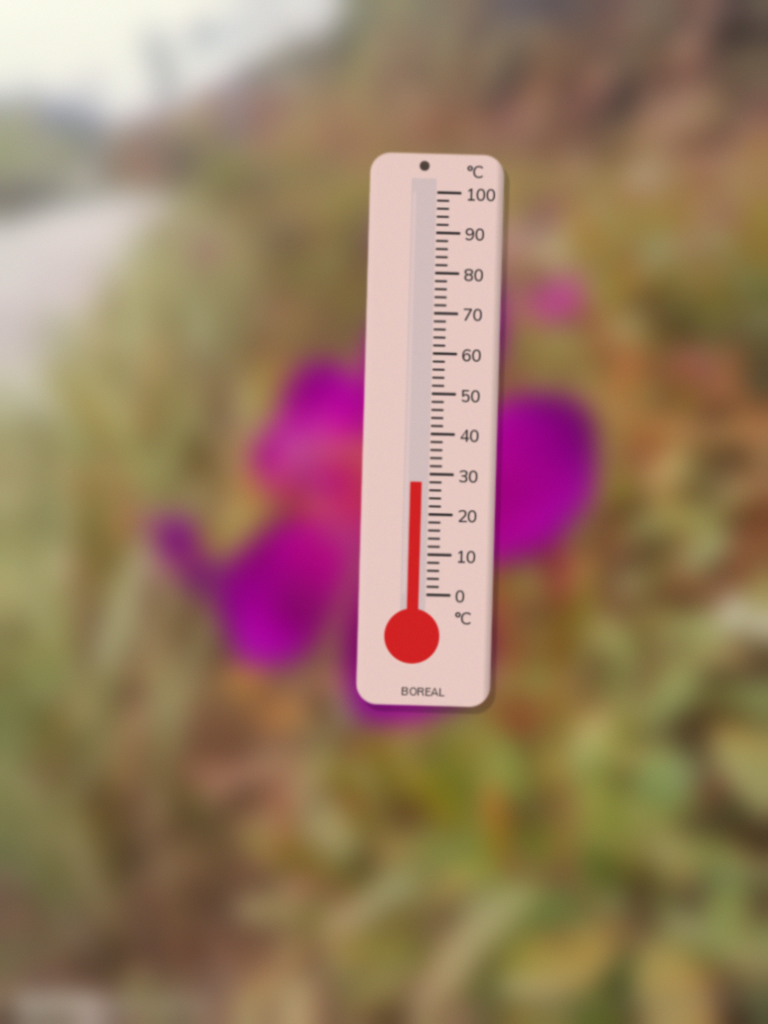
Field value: 28 °C
